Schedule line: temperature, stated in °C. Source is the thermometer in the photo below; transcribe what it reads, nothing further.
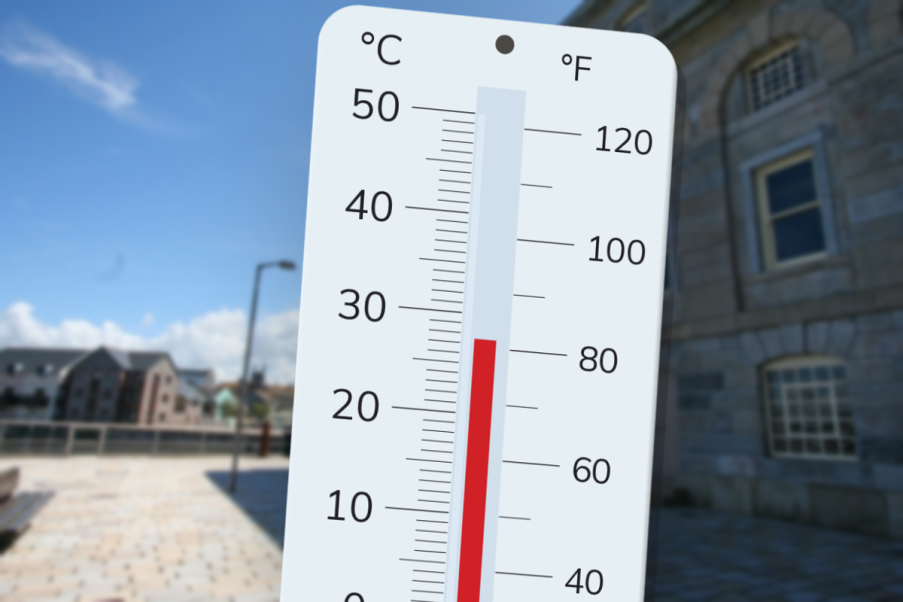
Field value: 27.5 °C
